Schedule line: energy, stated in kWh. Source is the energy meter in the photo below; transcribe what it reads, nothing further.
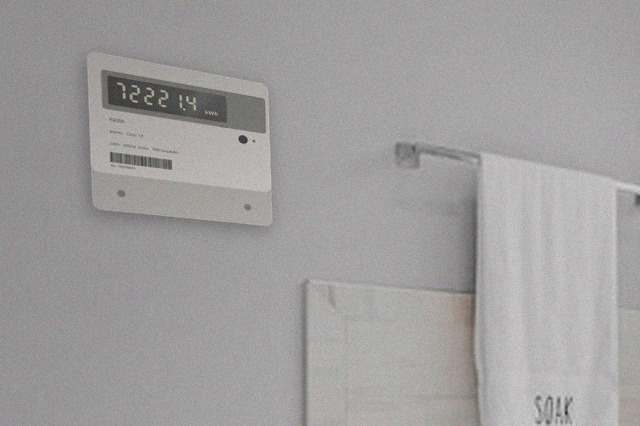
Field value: 72221.4 kWh
